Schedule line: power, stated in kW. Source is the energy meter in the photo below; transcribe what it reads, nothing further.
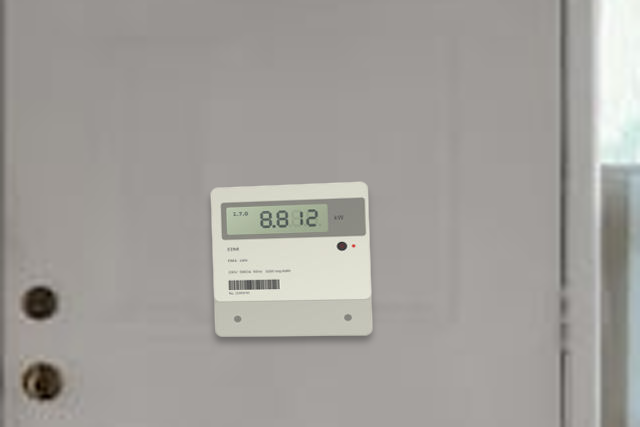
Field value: 8.812 kW
